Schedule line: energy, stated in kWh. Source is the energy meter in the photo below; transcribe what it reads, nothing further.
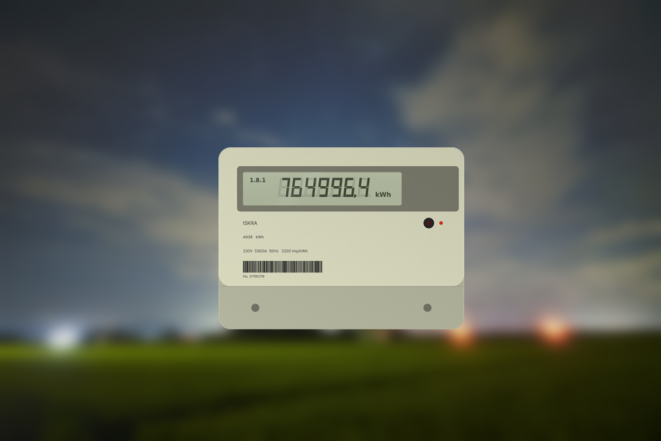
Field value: 764996.4 kWh
